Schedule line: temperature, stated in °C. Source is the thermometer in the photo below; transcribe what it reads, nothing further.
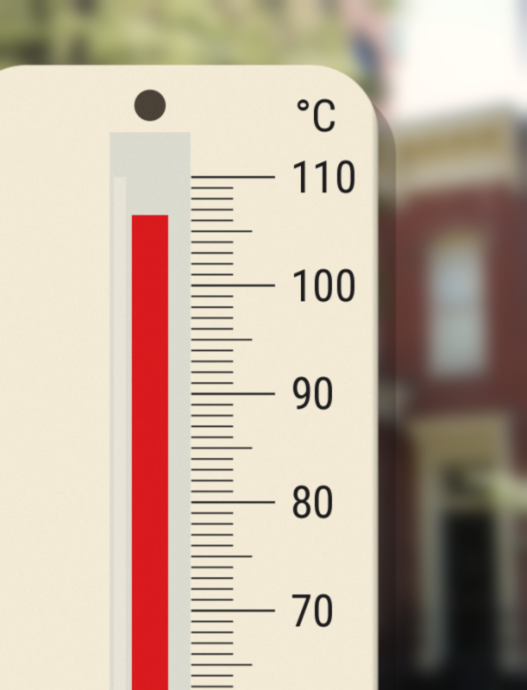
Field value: 106.5 °C
